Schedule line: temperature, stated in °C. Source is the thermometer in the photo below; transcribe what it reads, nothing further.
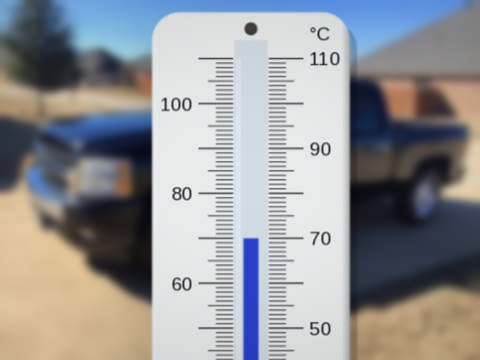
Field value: 70 °C
